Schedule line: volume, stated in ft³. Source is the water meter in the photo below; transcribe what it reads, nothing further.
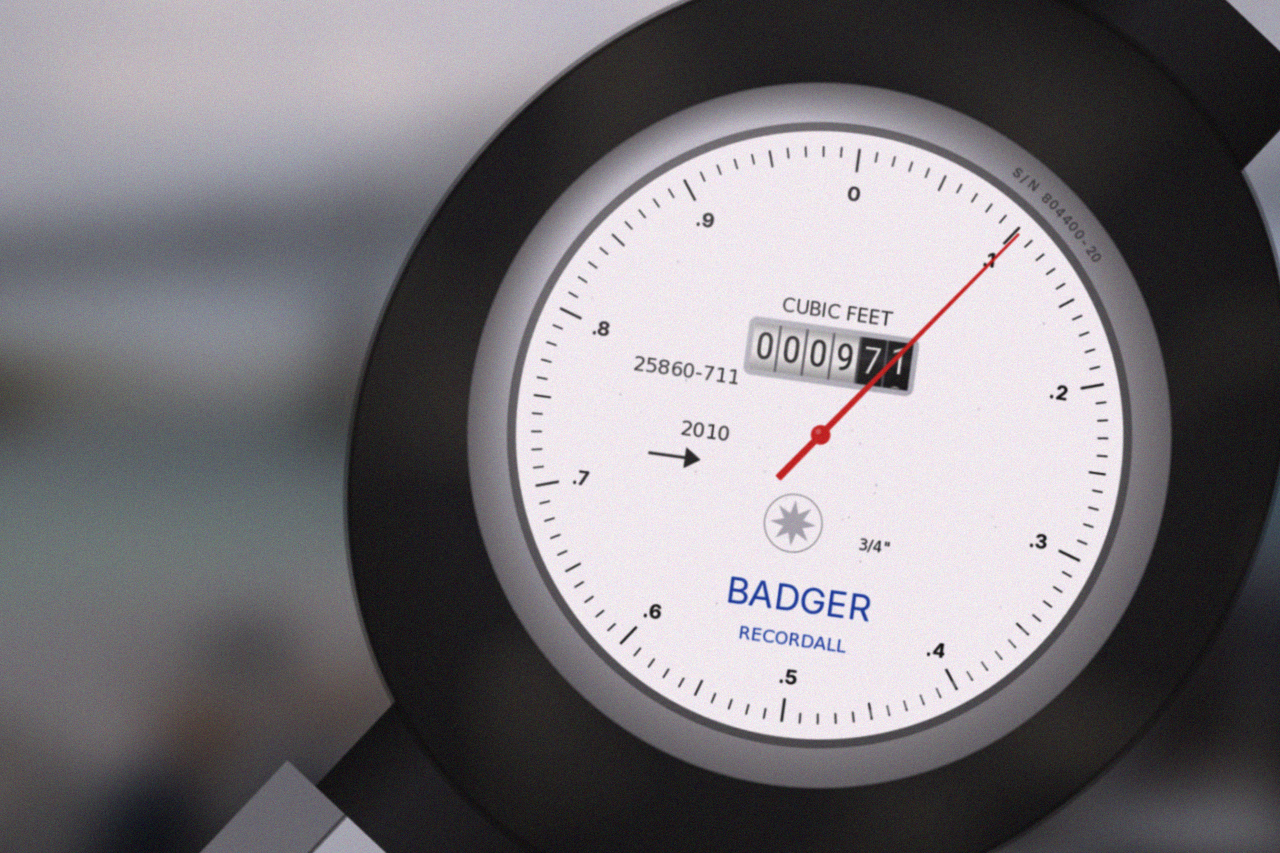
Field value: 971.10 ft³
